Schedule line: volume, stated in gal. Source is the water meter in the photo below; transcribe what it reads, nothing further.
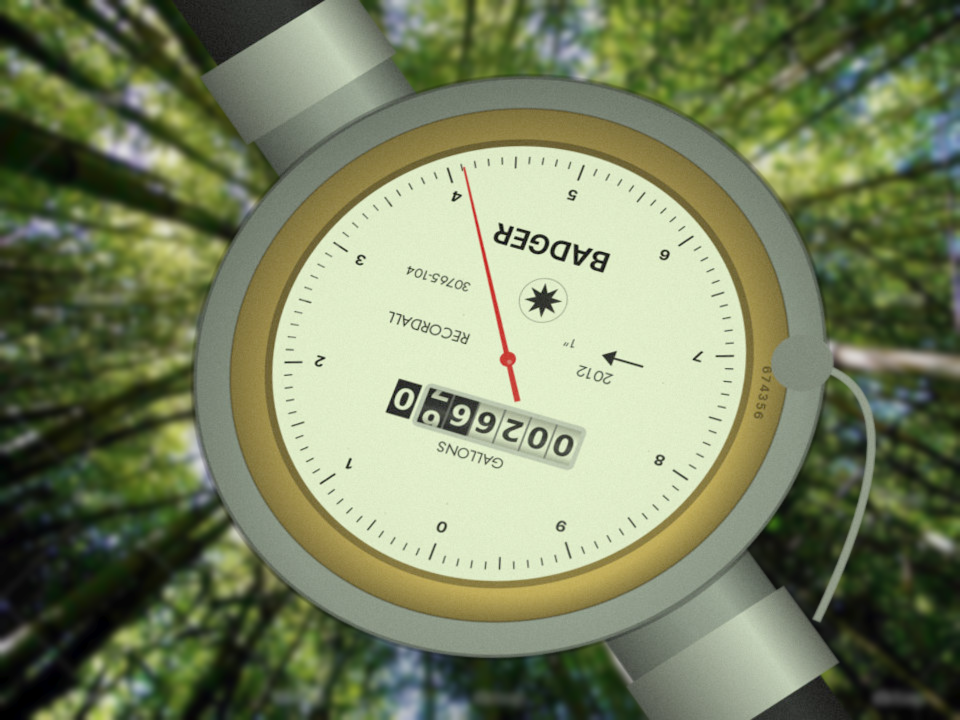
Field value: 26664.1 gal
